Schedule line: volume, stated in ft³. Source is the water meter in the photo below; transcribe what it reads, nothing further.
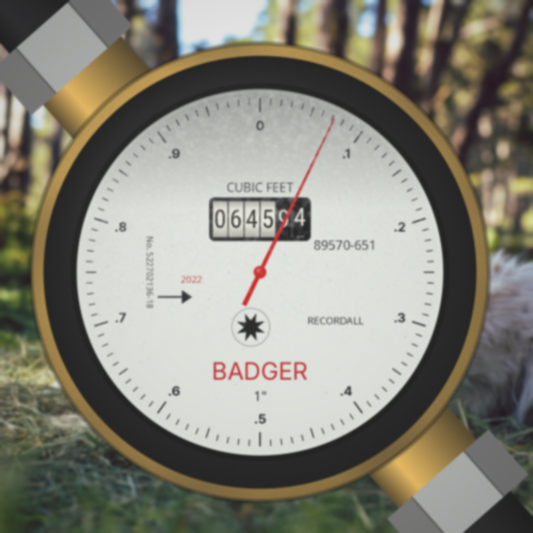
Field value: 64594.07 ft³
